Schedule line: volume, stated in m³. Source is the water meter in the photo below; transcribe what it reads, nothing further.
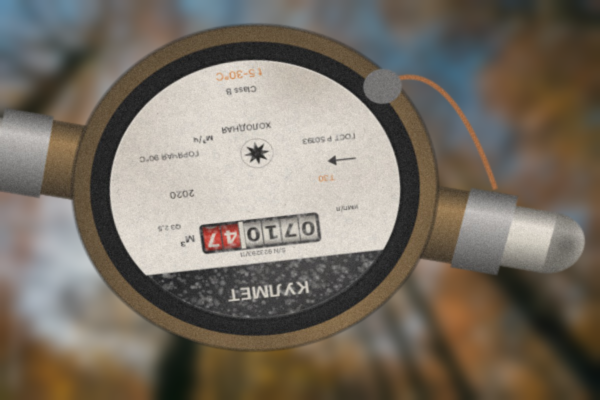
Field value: 710.47 m³
